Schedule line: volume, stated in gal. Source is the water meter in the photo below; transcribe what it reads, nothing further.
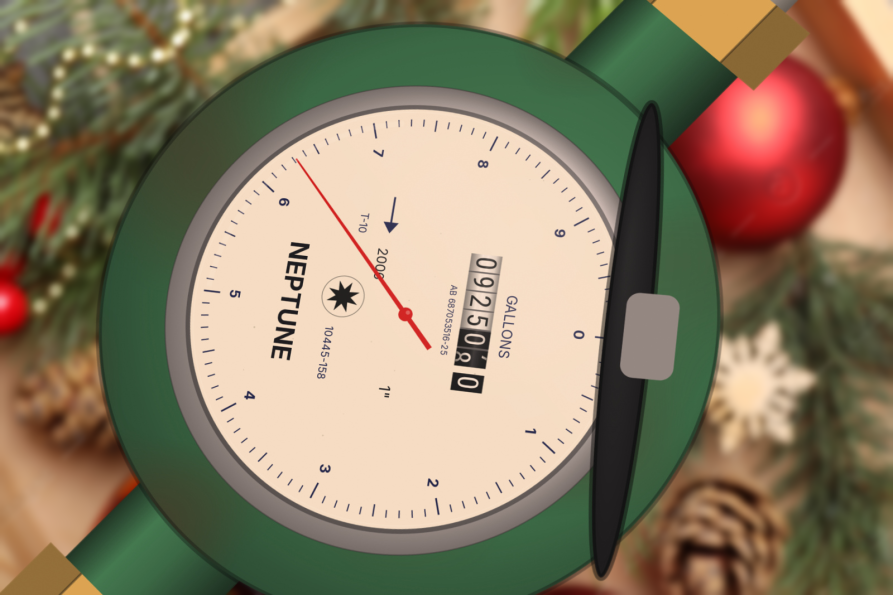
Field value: 925076.3 gal
